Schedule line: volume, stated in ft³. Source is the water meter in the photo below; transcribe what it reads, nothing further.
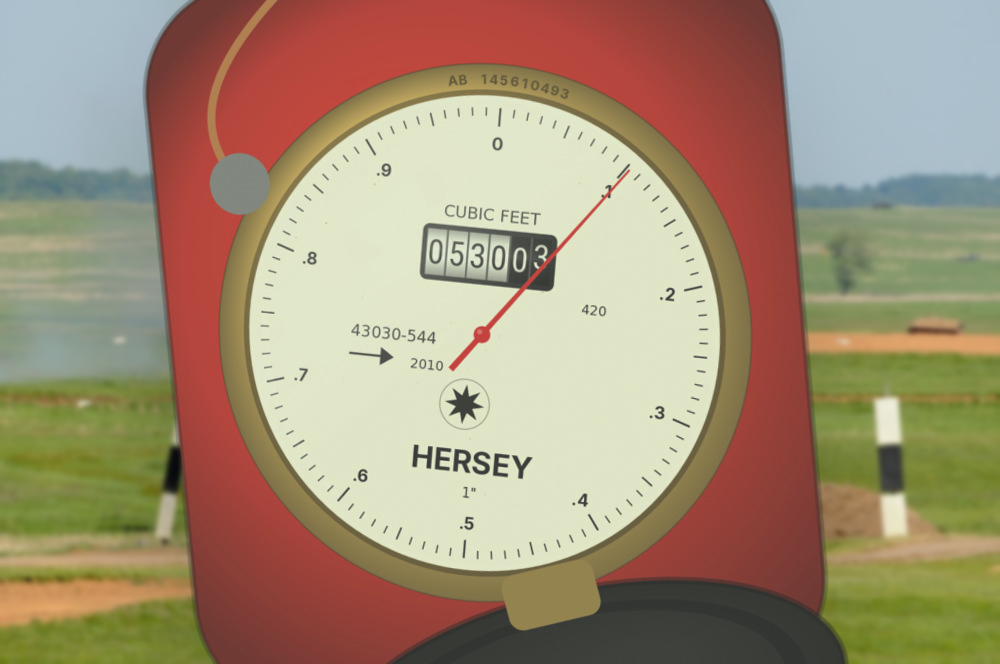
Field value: 53003.10 ft³
